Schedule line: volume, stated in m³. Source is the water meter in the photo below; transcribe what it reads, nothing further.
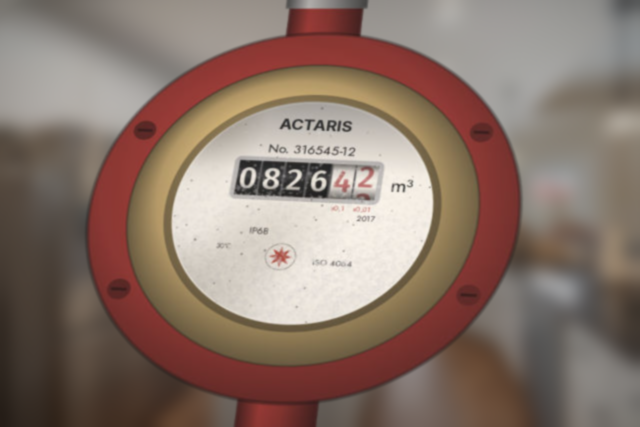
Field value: 826.42 m³
